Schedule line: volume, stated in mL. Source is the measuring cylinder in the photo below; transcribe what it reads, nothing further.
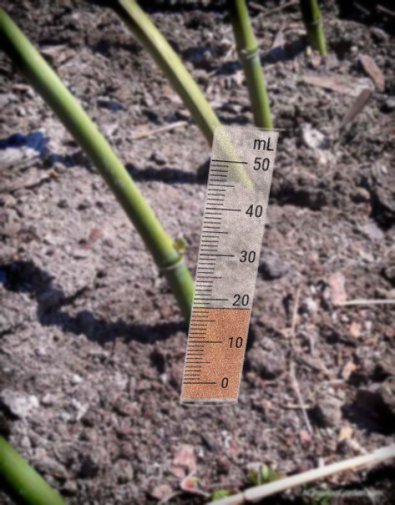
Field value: 18 mL
